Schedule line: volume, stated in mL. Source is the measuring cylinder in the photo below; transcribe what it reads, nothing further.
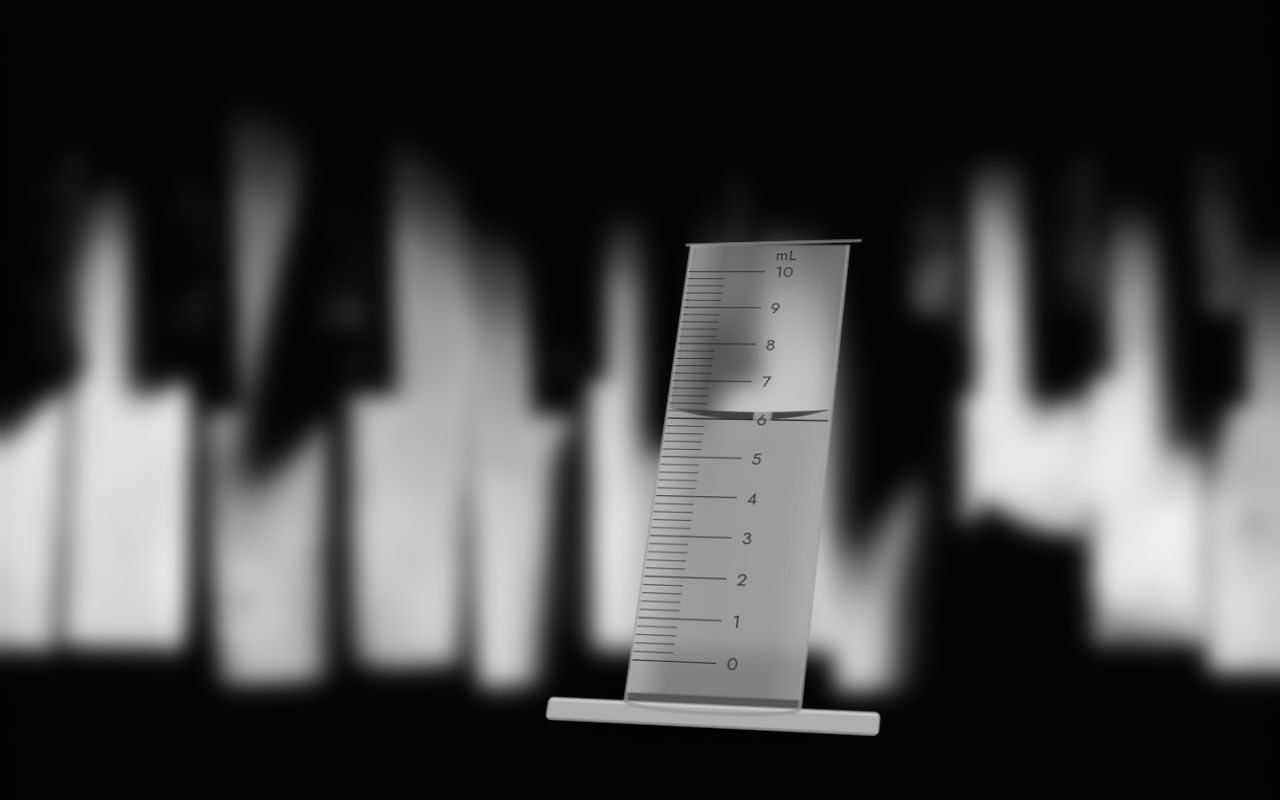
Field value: 6 mL
